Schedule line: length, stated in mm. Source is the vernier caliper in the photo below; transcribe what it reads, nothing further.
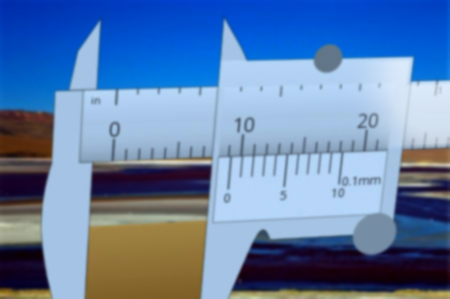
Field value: 9.2 mm
